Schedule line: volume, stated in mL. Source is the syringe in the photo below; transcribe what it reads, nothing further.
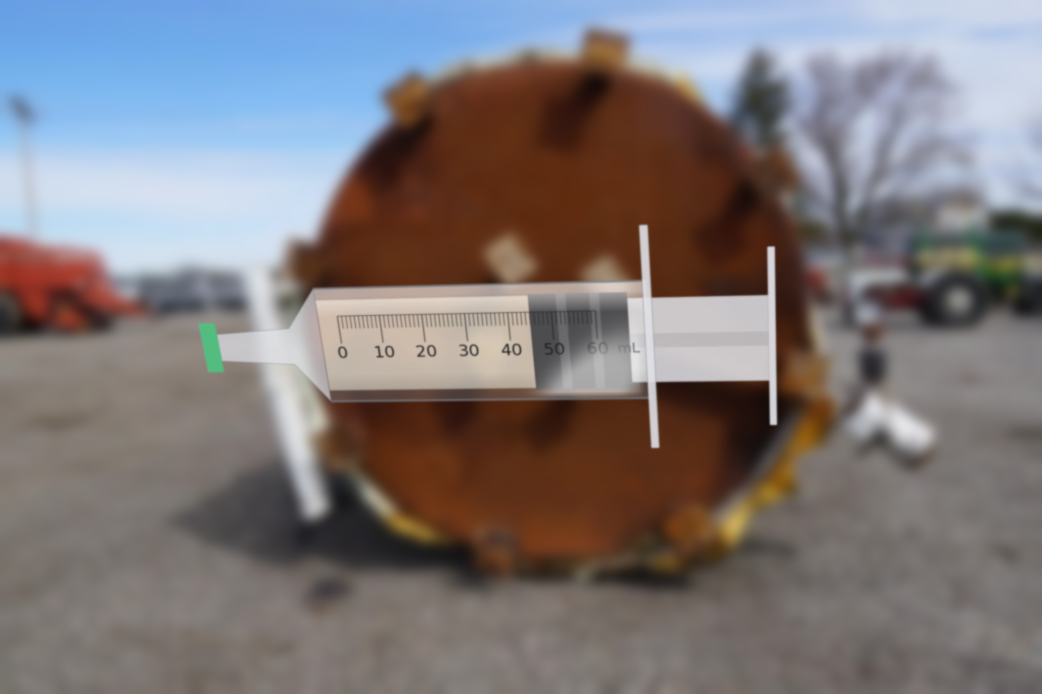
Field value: 45 mL
